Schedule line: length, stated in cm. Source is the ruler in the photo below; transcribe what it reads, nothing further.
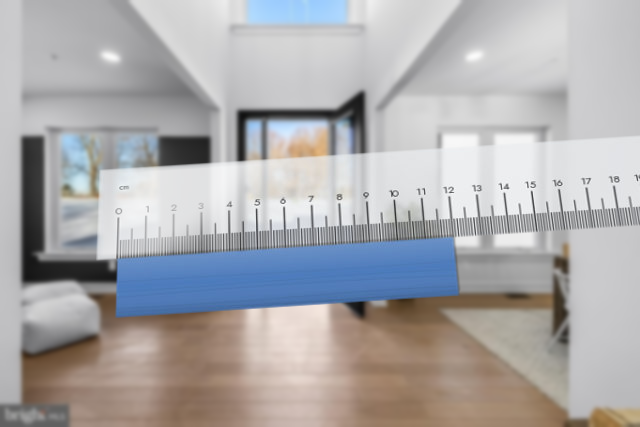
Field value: 12 cm
